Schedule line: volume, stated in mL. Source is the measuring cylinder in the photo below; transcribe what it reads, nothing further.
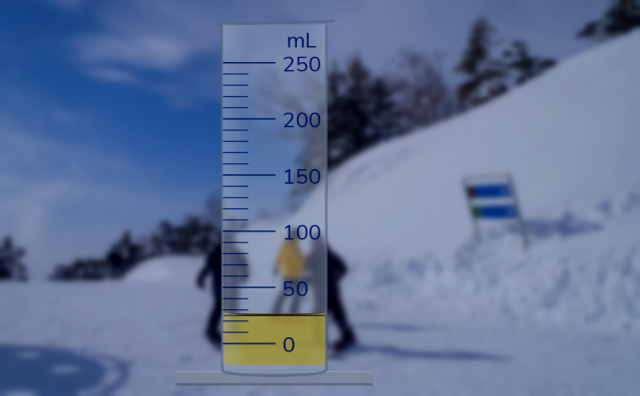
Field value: 25 mL
